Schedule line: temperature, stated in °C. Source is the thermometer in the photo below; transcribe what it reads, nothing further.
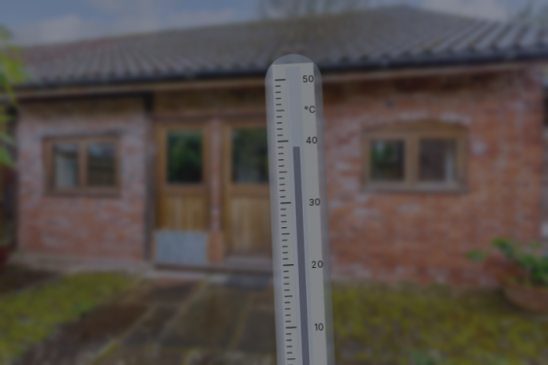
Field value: 39 °C
